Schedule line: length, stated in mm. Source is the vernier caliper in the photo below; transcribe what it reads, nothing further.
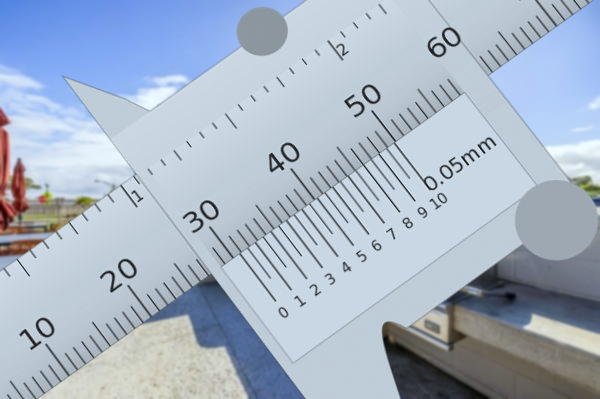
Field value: 30.8 mm
